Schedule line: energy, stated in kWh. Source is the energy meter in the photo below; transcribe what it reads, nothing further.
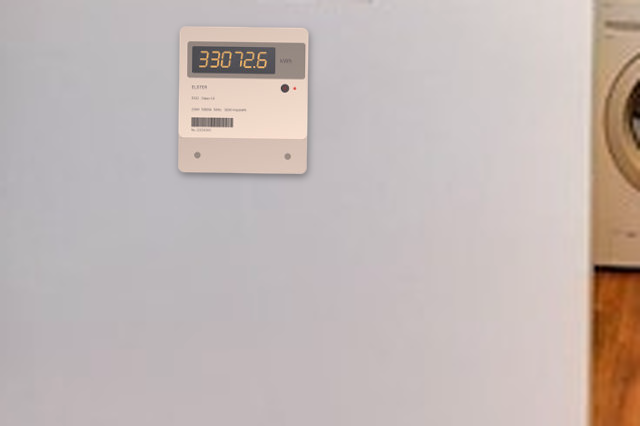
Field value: 33072.6 kWh
